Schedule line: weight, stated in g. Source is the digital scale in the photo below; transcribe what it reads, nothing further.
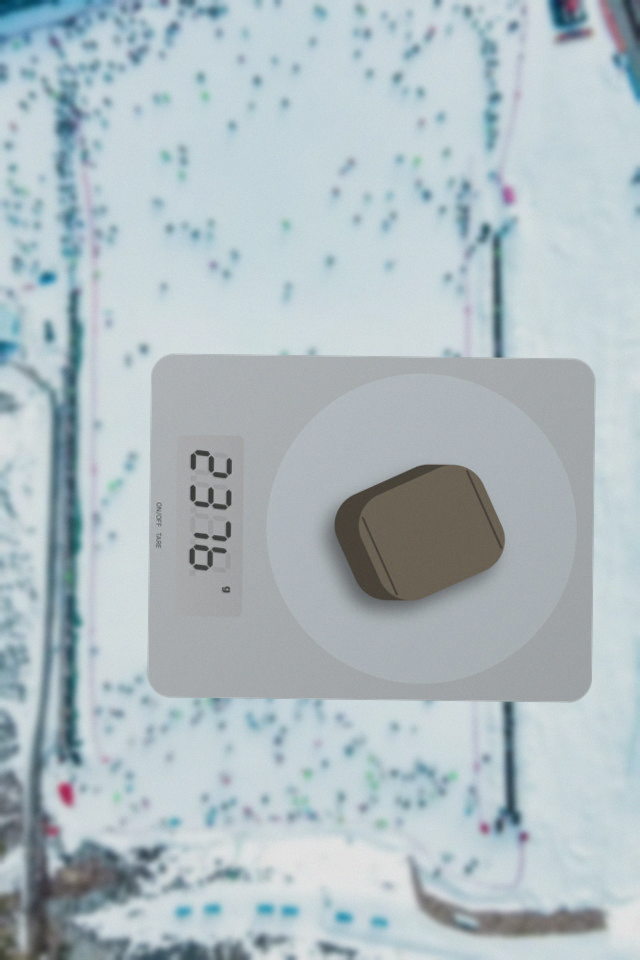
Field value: 2376 g
